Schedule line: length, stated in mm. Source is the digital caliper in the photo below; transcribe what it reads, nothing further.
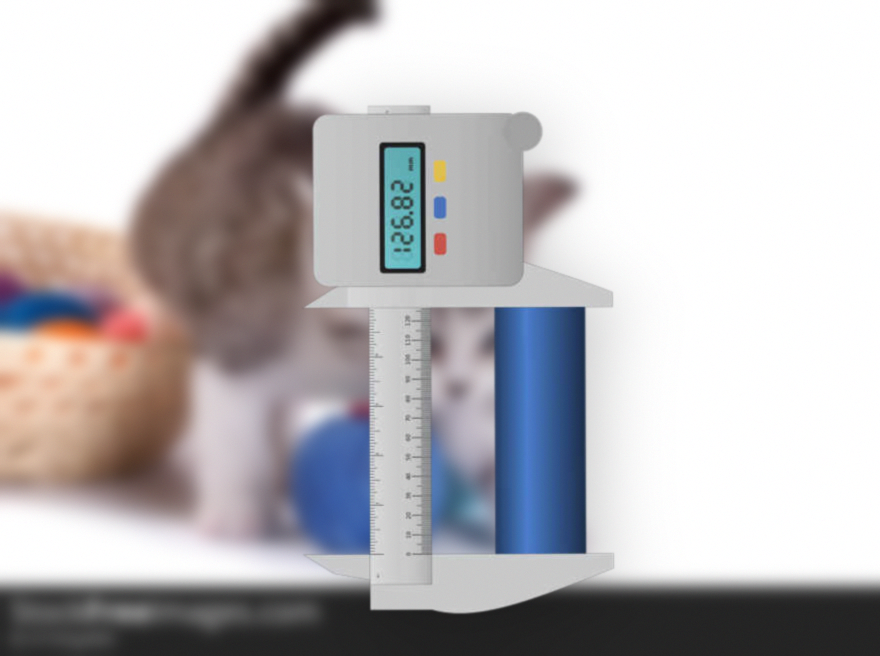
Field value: 126.82 mm
